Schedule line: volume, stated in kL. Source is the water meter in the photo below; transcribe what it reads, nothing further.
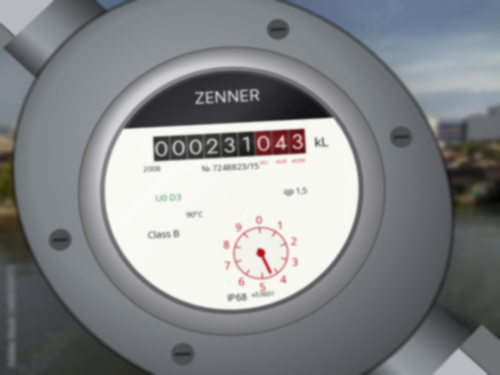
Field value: 231.0434 kL
